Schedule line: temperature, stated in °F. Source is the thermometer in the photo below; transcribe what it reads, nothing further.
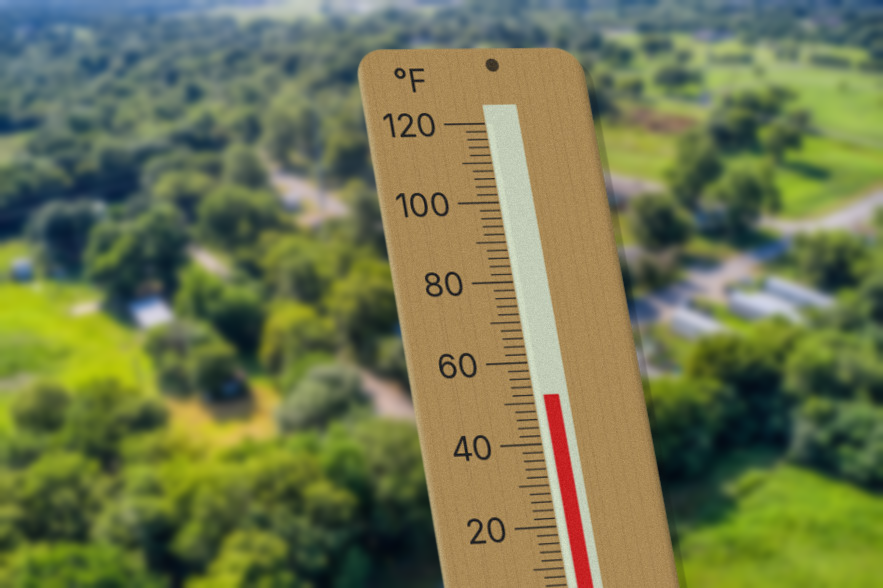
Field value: 52 °F
